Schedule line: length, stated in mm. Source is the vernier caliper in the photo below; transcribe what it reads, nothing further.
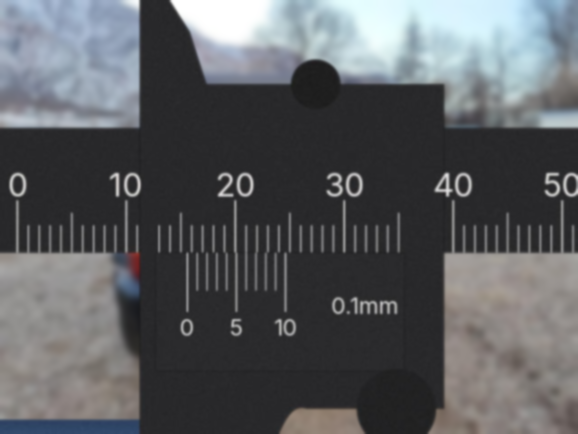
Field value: 15.6 mm
